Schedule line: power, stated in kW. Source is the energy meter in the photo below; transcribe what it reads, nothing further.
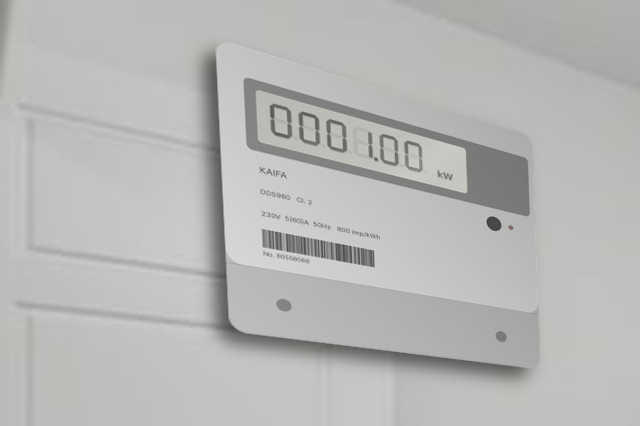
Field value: 1.00 kW
